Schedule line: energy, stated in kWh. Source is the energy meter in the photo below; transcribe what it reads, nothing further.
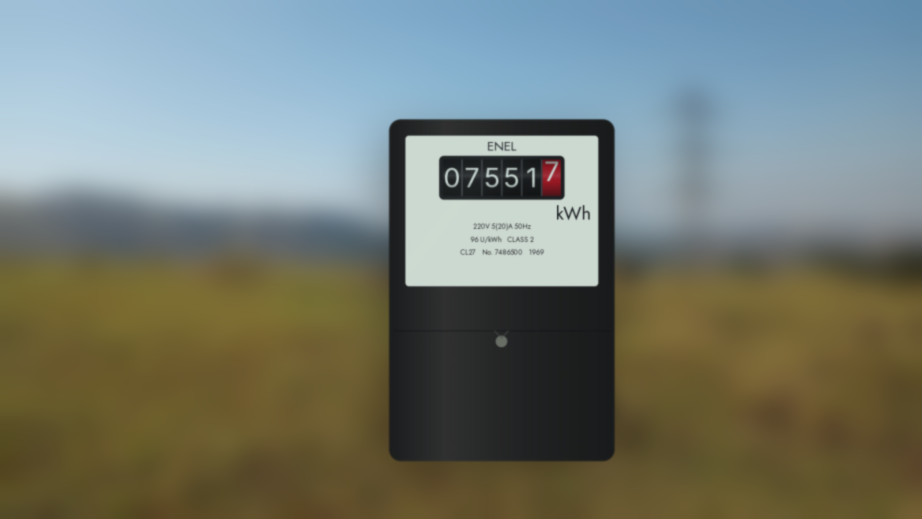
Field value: 7551.7 kWh
